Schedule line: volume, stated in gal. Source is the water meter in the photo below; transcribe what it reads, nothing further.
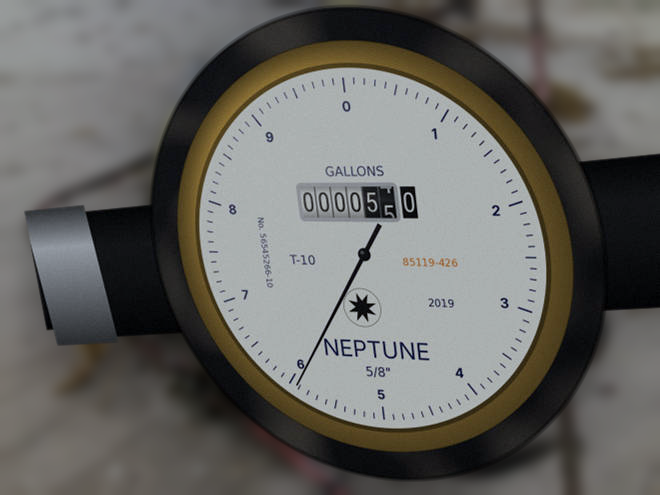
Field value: 545.9 gal
